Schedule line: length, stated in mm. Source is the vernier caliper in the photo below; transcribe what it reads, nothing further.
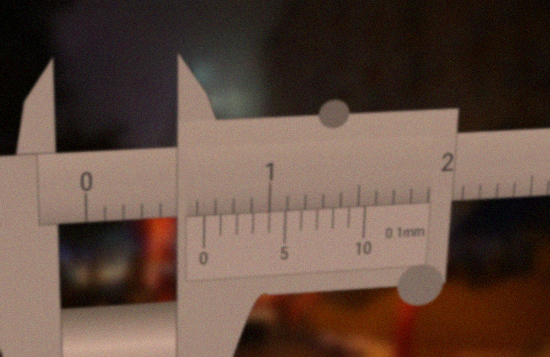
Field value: 6.4 mm
